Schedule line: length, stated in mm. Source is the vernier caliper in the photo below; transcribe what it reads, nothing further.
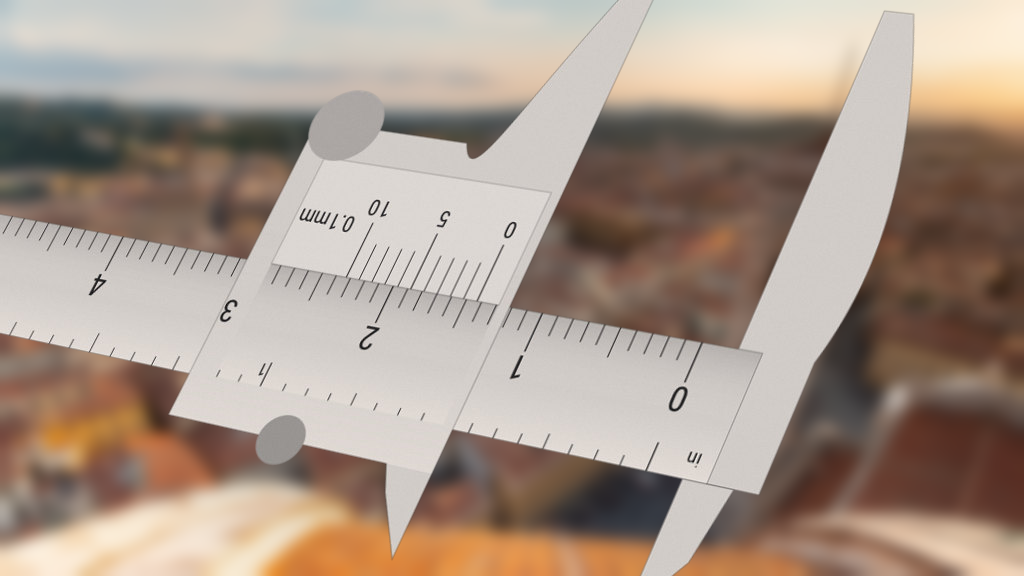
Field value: 14.3 mm
